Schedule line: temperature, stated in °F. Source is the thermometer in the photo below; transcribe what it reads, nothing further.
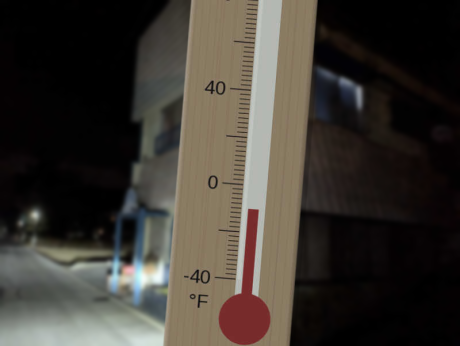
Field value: -10 °F
